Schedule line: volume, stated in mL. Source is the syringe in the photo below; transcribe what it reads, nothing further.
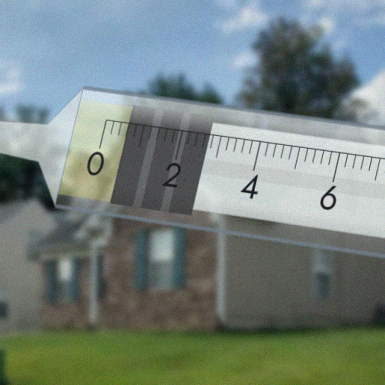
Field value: 0.6 mL
